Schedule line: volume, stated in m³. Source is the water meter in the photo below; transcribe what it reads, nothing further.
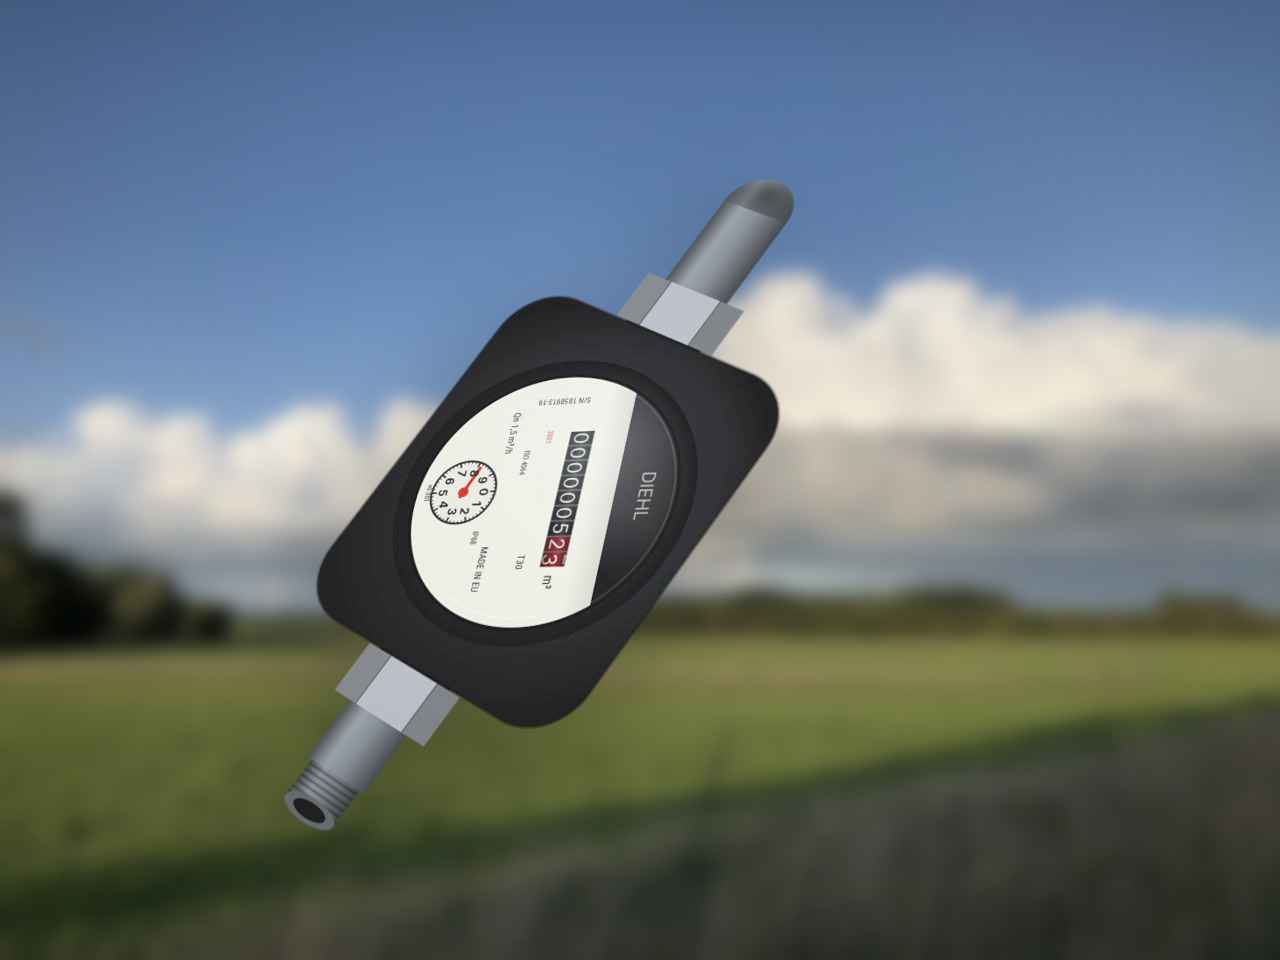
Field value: 5.228 m³
